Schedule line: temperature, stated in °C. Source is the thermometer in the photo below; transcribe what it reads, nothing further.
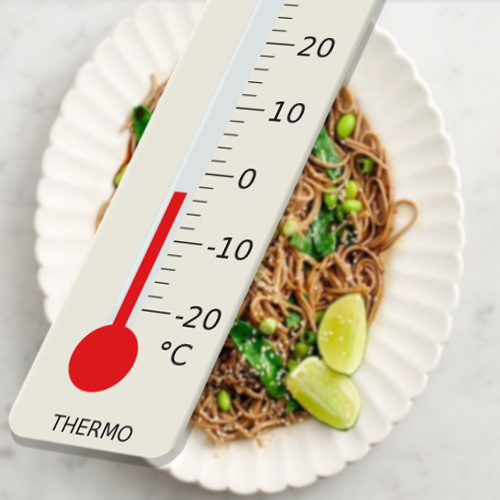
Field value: -3 °C
